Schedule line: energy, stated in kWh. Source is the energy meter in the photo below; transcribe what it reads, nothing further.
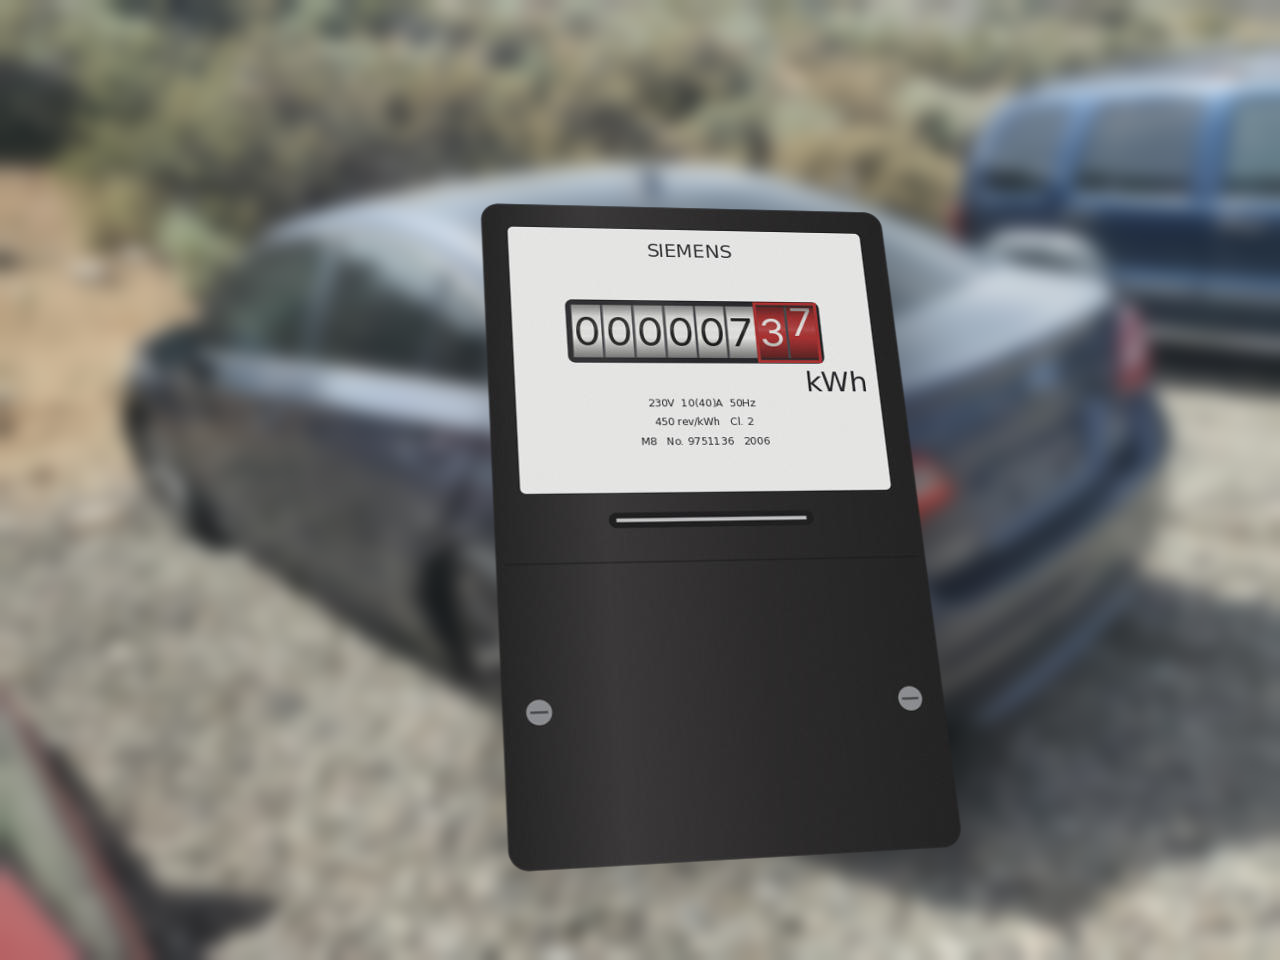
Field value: 7.37 kWh
